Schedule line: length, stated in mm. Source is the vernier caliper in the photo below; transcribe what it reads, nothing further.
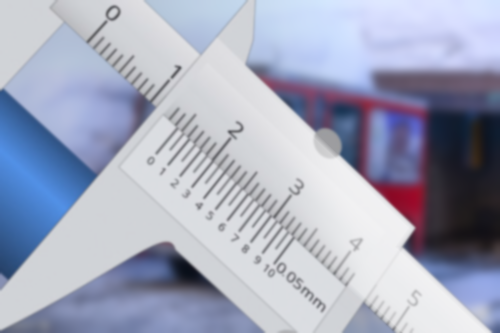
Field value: 14.4 mm
